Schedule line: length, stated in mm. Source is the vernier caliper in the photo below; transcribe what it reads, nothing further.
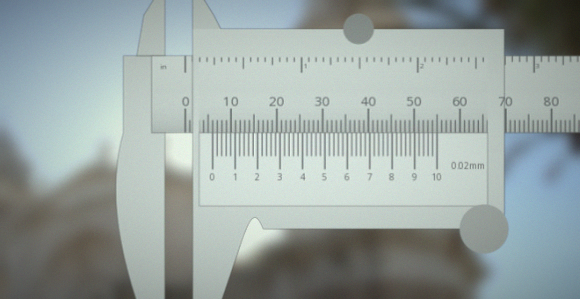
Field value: 6.0 mm
